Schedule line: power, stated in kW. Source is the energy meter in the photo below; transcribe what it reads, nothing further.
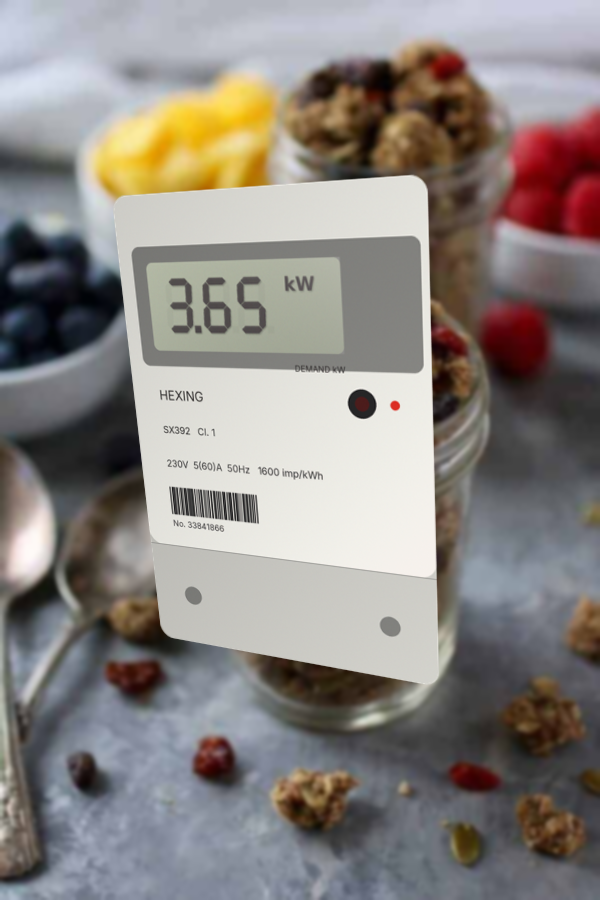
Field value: 3.65 kW
